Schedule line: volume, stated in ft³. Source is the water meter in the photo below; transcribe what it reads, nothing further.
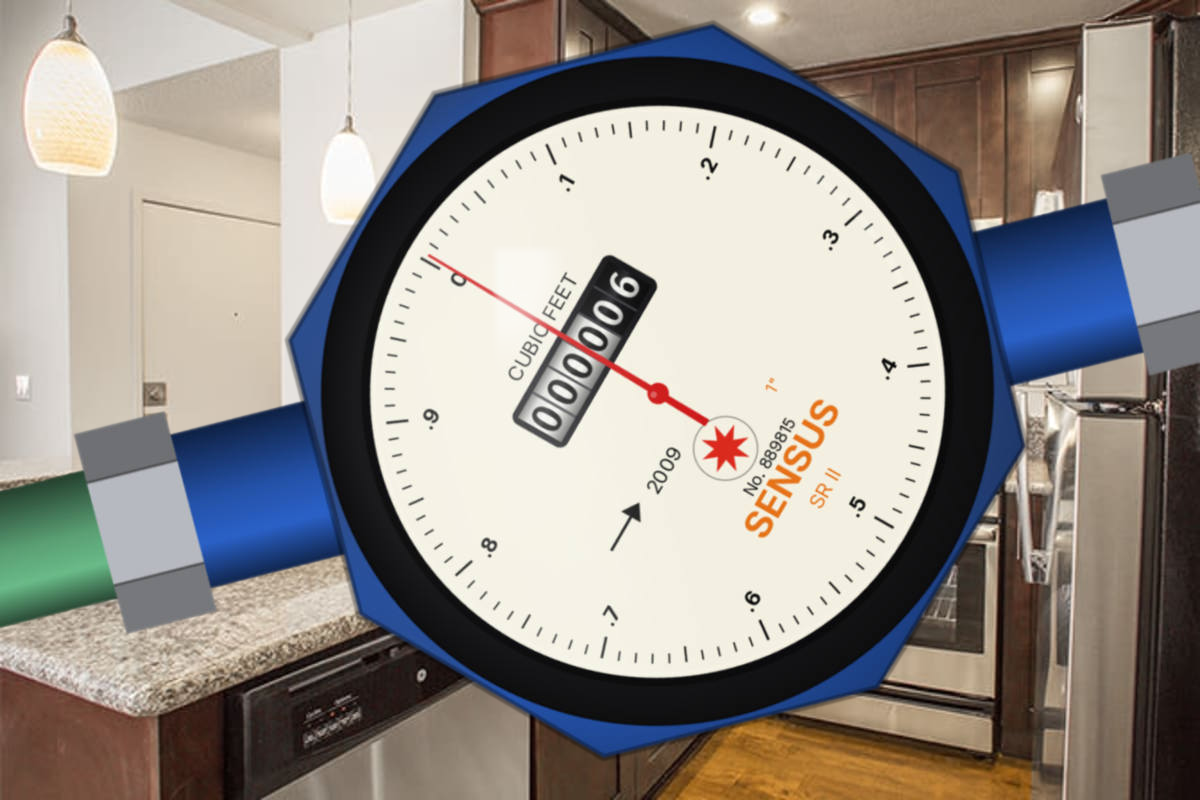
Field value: 6.00 ft³
